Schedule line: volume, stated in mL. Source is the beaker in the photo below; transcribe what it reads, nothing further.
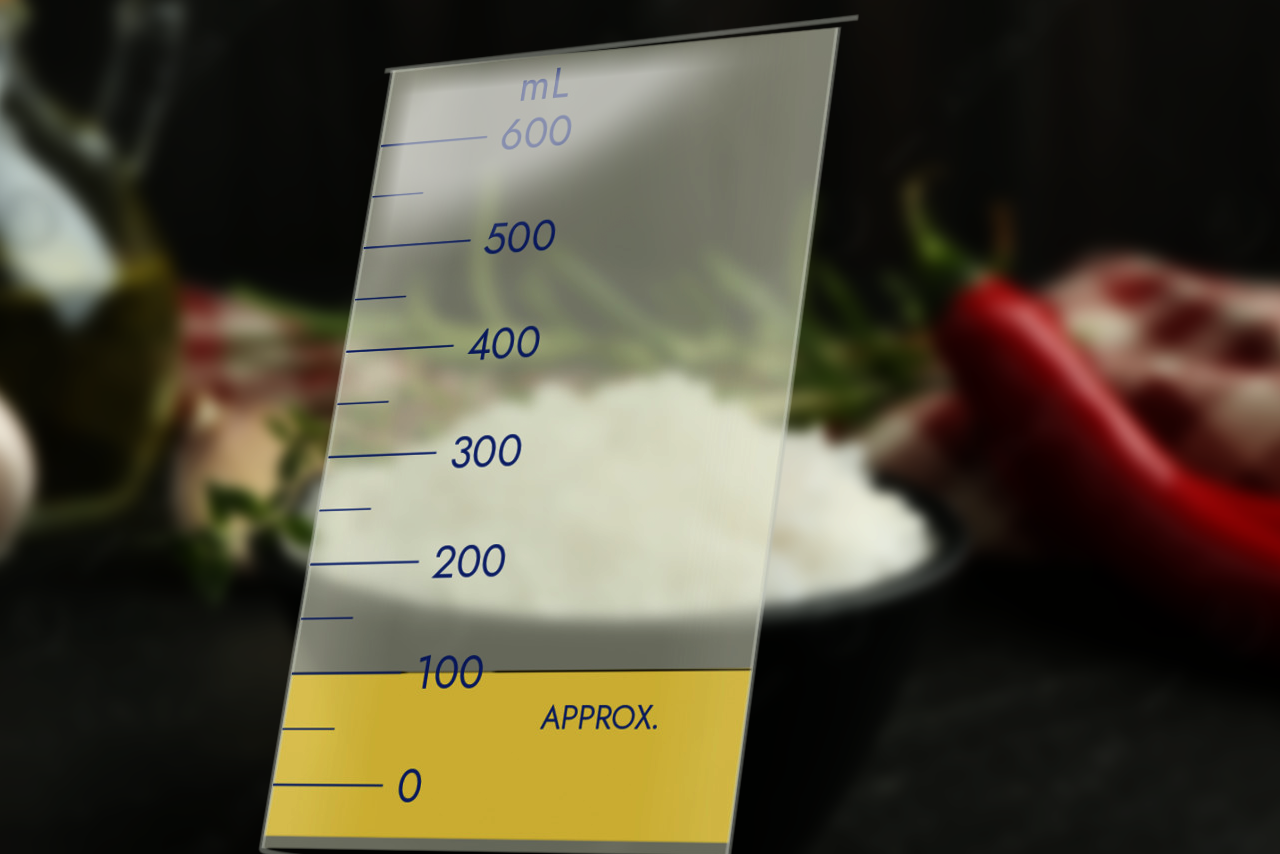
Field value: 100 mL
